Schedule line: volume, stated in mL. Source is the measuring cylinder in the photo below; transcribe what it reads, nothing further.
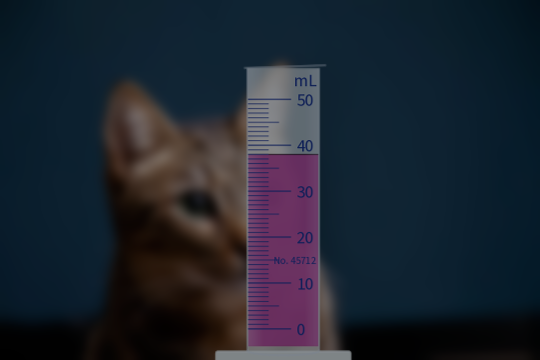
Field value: 38 mL
